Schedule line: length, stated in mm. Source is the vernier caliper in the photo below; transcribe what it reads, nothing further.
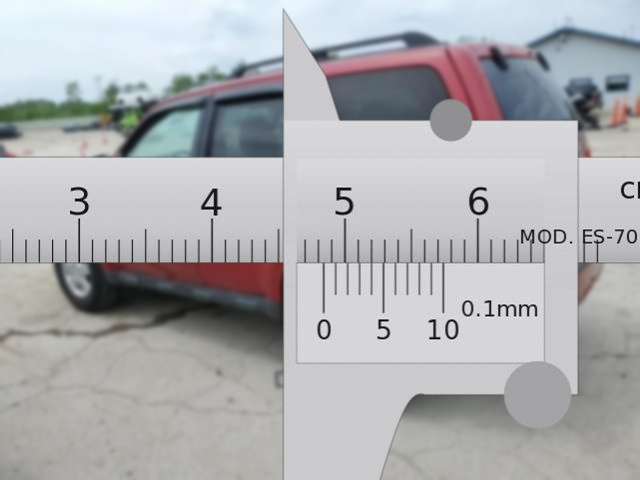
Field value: 48.4 mm
